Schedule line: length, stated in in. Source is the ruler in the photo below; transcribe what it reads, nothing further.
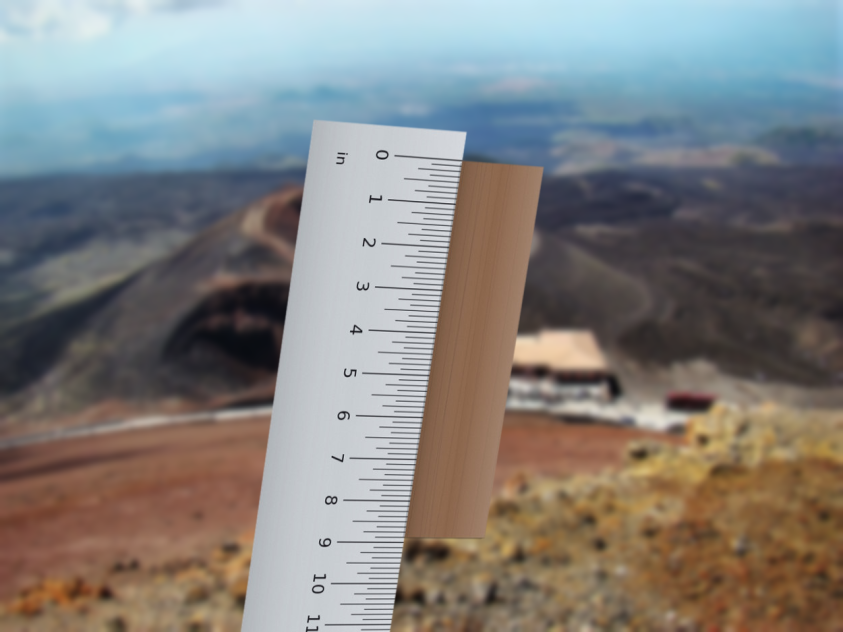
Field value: 8.875 in
